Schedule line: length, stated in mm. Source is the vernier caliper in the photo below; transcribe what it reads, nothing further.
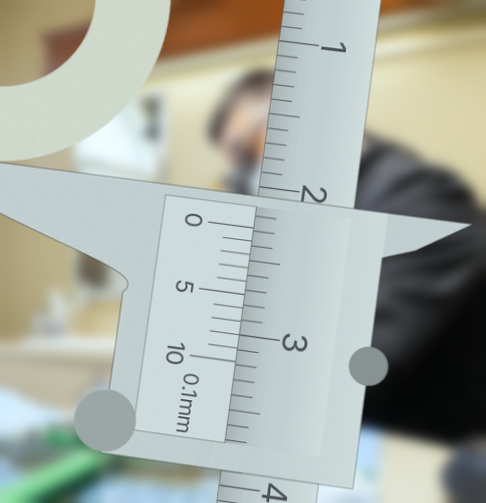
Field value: 22.8 mm
